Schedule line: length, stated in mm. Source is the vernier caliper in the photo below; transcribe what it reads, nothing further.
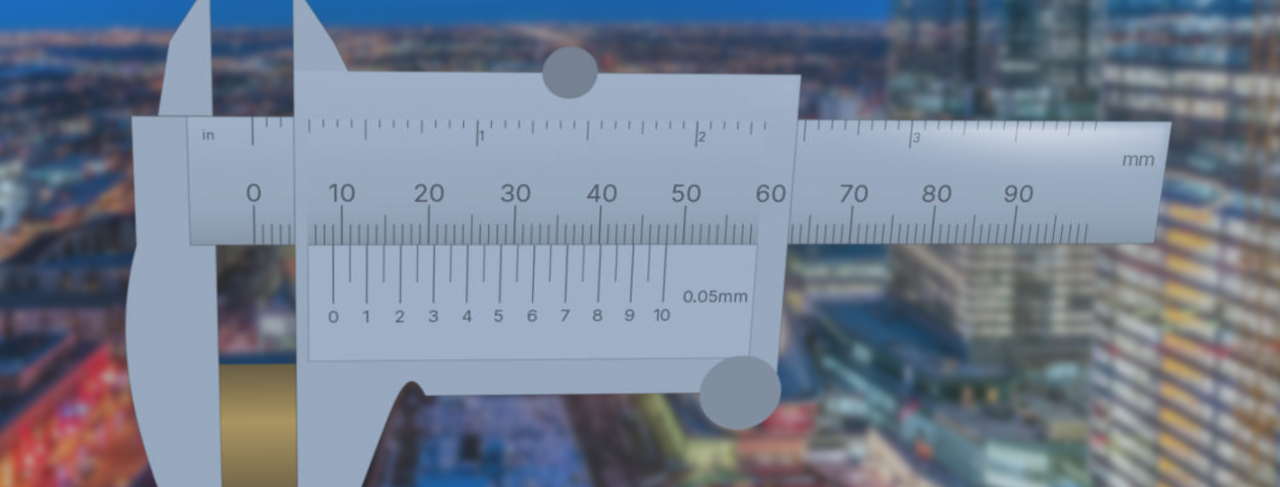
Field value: 9.0 mm
